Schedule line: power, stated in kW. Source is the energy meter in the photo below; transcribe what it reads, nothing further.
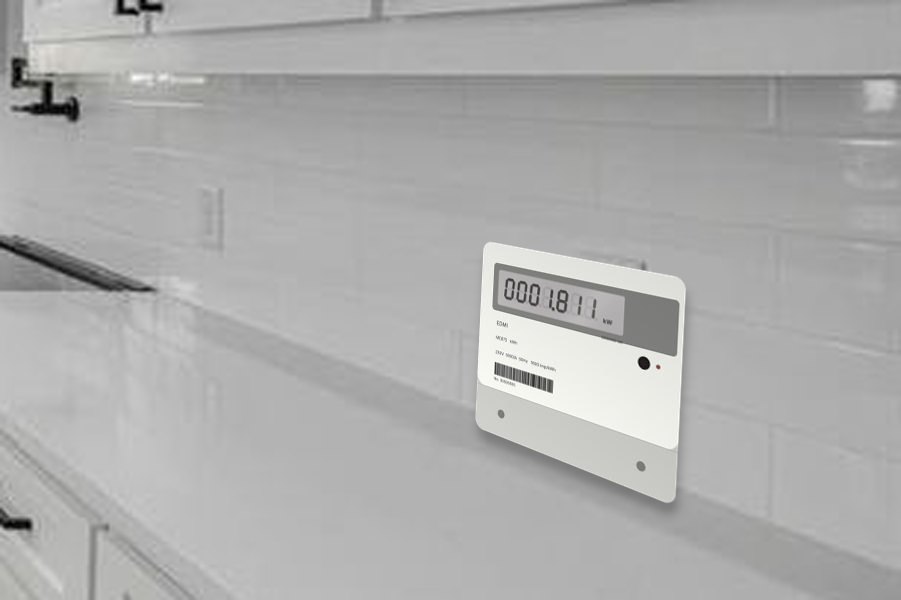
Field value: 1.811 kW
